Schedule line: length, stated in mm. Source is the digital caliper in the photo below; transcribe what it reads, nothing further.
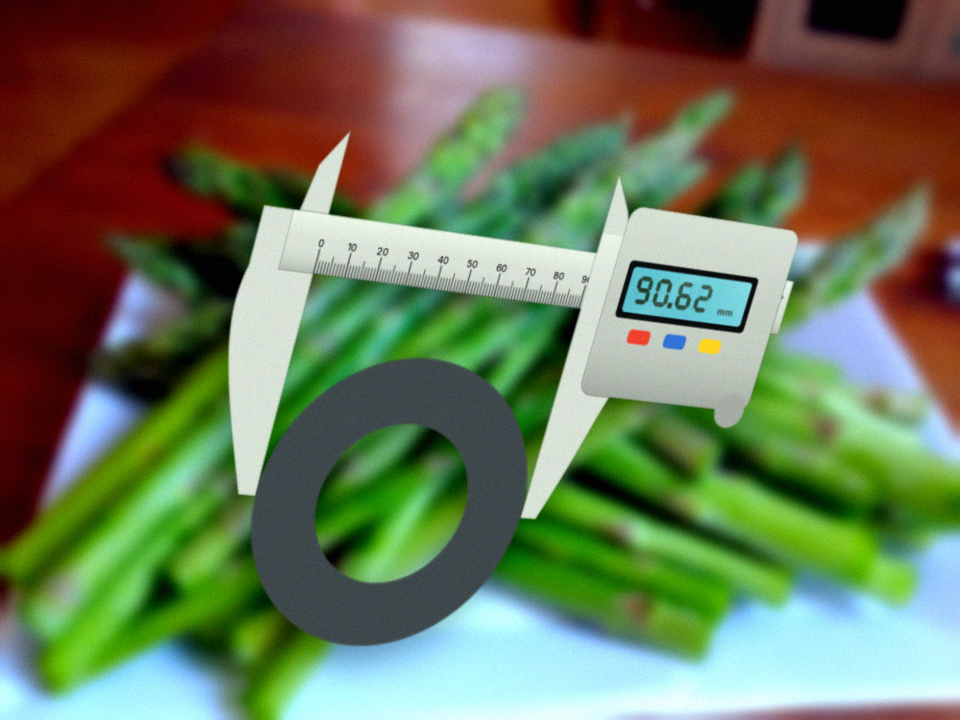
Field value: 90.62 mm
